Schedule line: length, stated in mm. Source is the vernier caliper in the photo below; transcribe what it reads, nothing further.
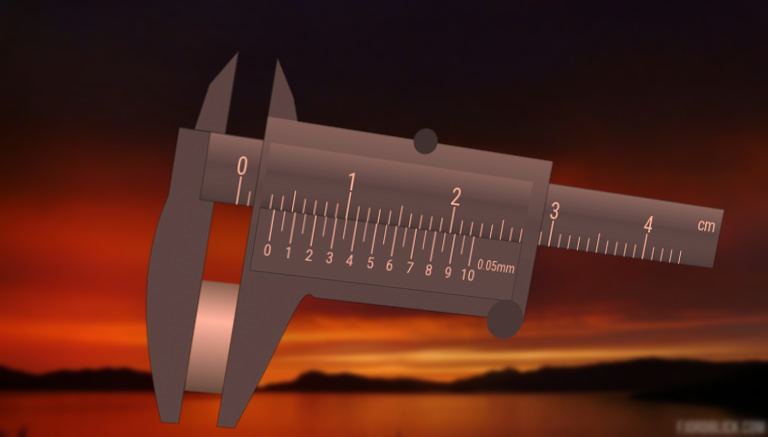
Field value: 3.4 mm
